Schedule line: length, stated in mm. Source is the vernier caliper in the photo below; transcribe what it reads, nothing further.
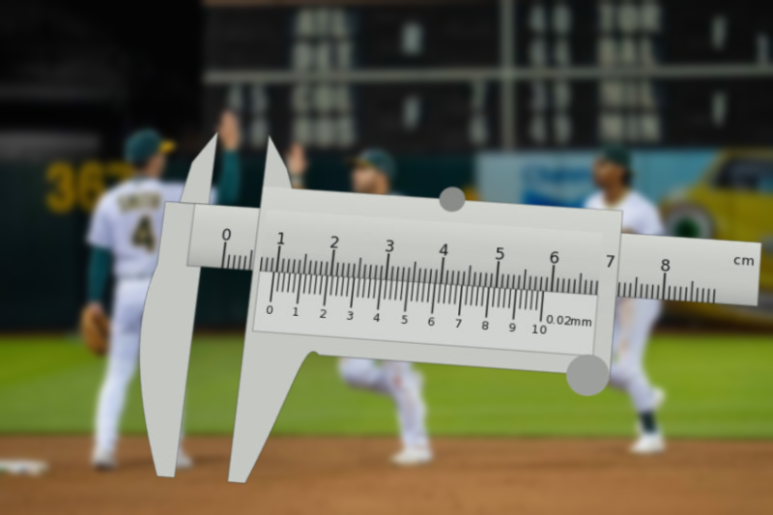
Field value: 9.5 mm
